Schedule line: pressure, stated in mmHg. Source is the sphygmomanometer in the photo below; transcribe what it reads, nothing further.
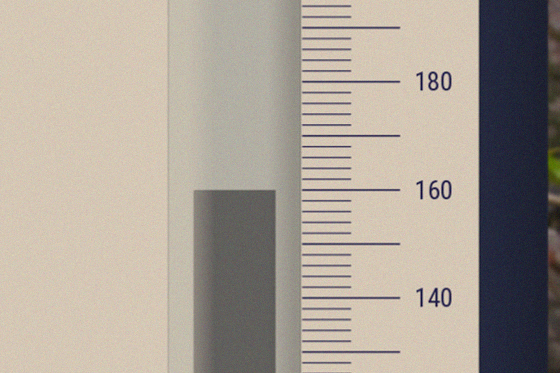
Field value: 160 mmHg
